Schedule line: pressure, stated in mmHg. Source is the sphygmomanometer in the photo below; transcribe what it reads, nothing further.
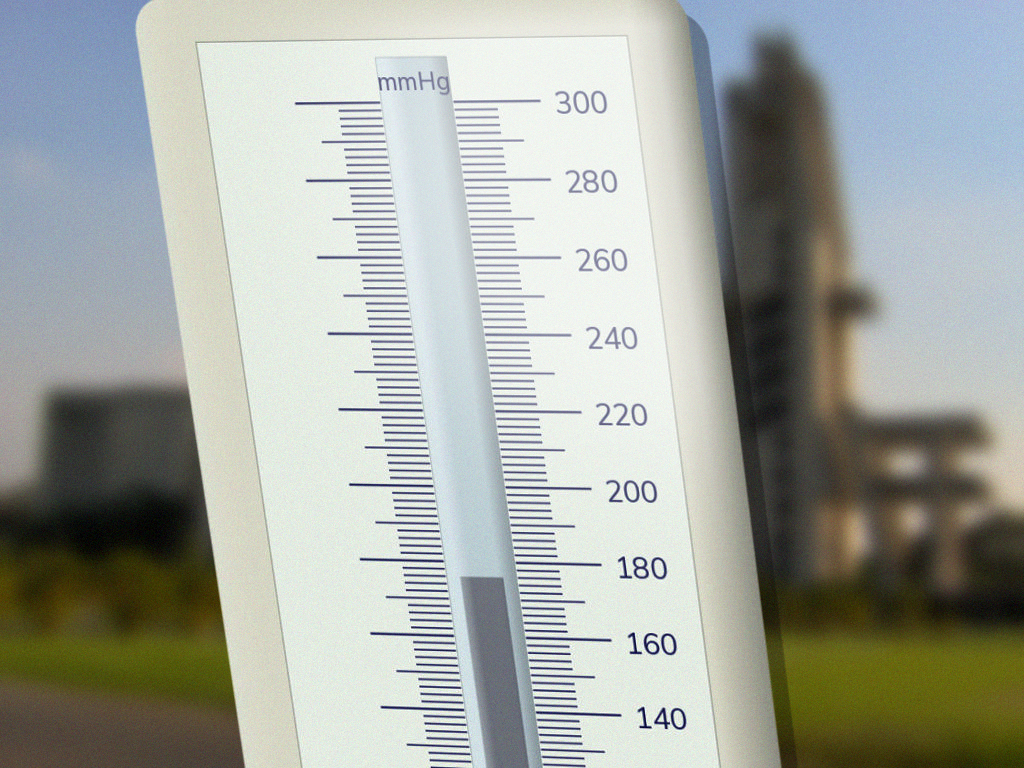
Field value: 176 mmHg
